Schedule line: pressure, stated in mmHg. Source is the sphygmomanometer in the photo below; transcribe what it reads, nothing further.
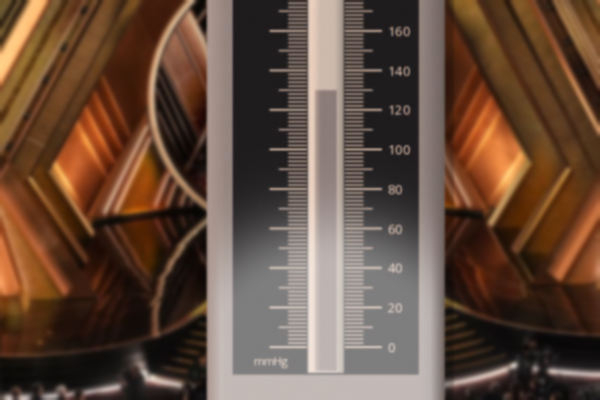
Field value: 130 mmHg
